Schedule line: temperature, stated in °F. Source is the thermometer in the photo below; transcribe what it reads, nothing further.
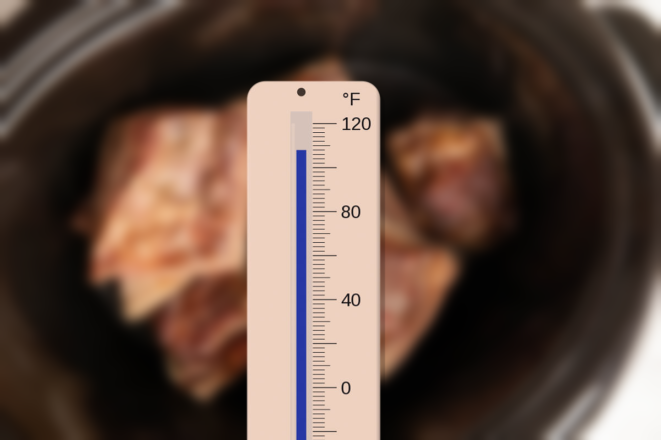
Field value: 108 °F
